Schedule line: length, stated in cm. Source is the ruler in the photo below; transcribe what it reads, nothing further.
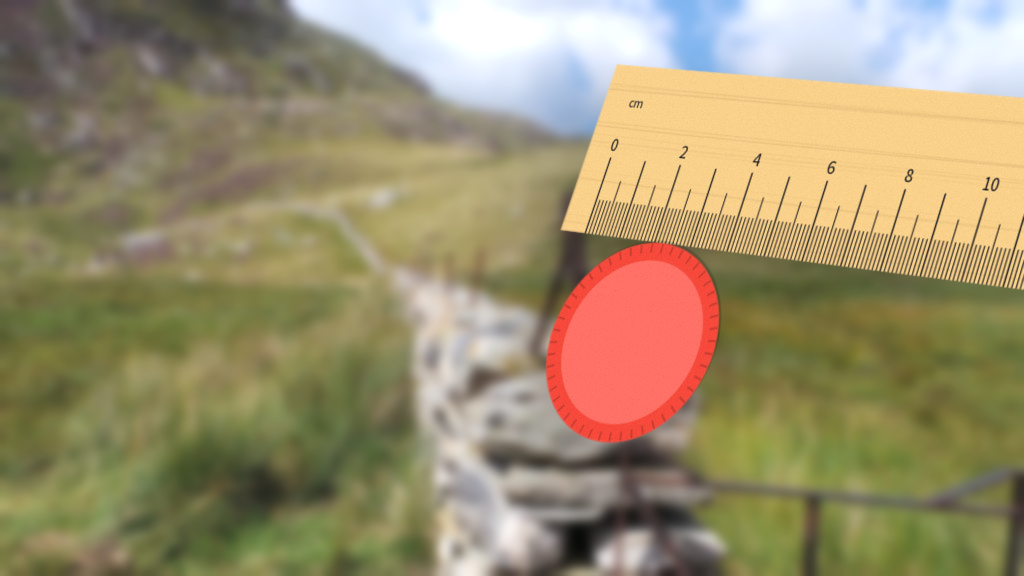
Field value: 4.5 cm
